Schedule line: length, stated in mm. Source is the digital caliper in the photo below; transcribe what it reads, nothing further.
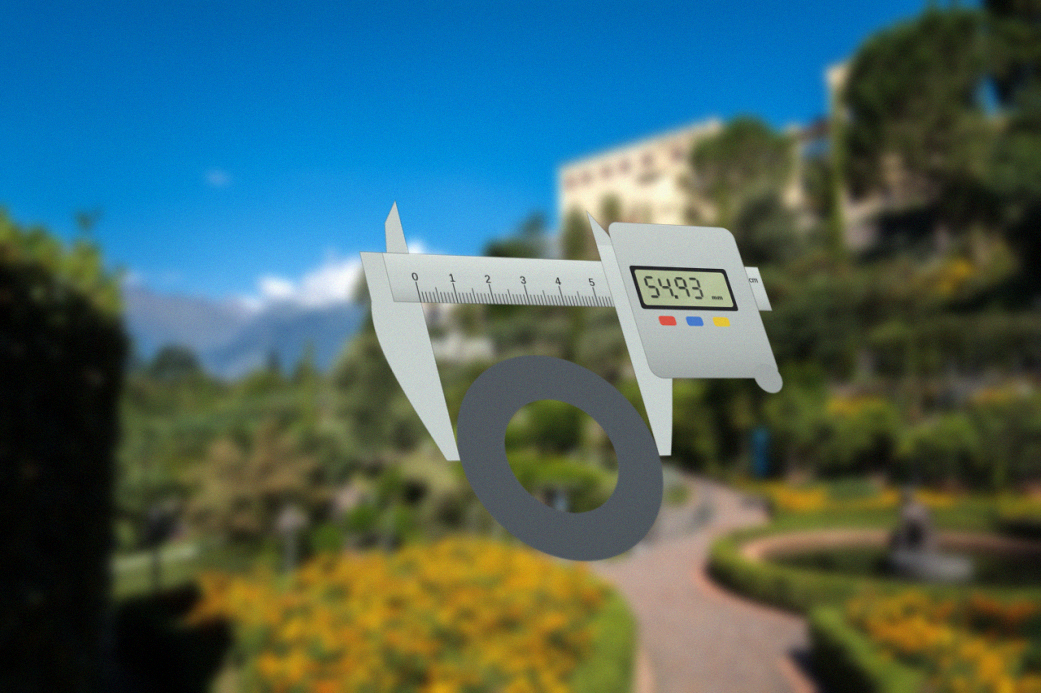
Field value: 54.93 mm
